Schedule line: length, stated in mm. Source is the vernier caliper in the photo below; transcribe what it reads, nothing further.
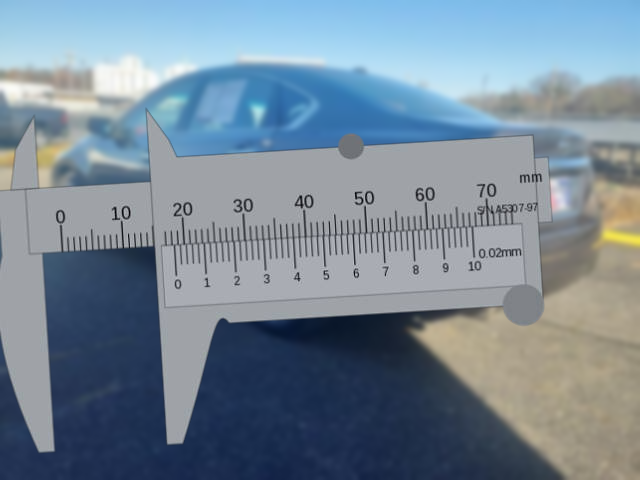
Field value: 18.4 mm
